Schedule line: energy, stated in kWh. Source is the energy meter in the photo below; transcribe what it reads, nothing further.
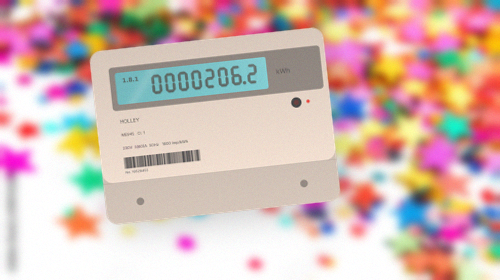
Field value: 206.2 kWh
